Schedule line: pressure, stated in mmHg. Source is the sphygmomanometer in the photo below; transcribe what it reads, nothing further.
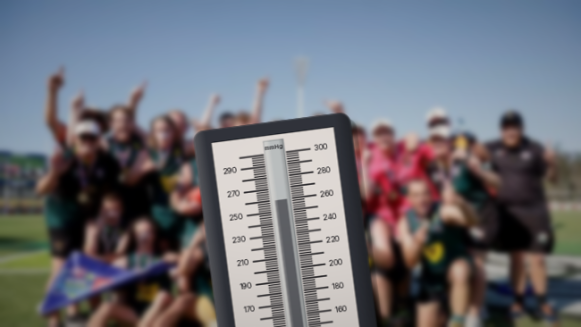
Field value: 260 mmHg
